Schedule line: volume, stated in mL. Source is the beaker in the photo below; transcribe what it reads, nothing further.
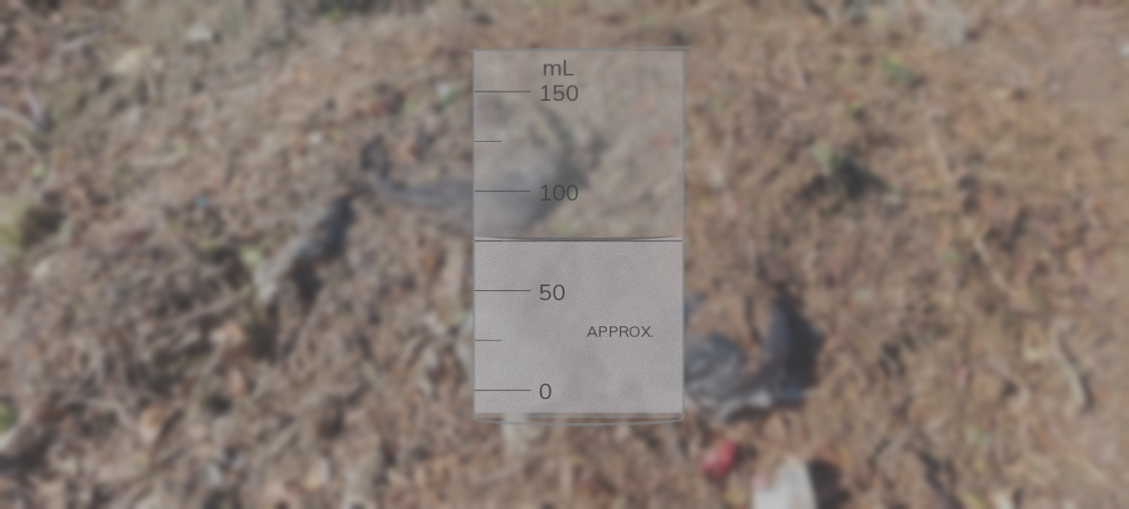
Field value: 75 mL
